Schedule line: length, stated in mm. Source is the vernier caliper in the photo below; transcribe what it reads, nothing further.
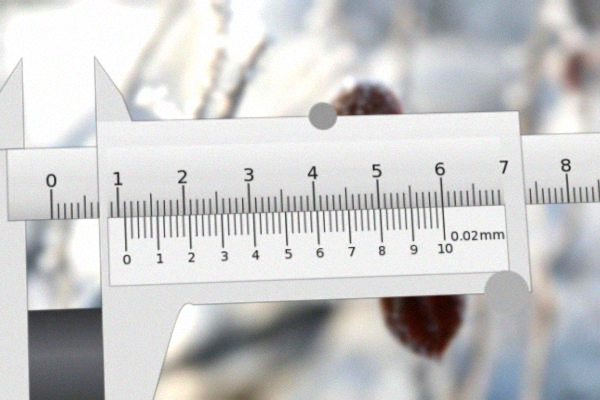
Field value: 11.0 mm
